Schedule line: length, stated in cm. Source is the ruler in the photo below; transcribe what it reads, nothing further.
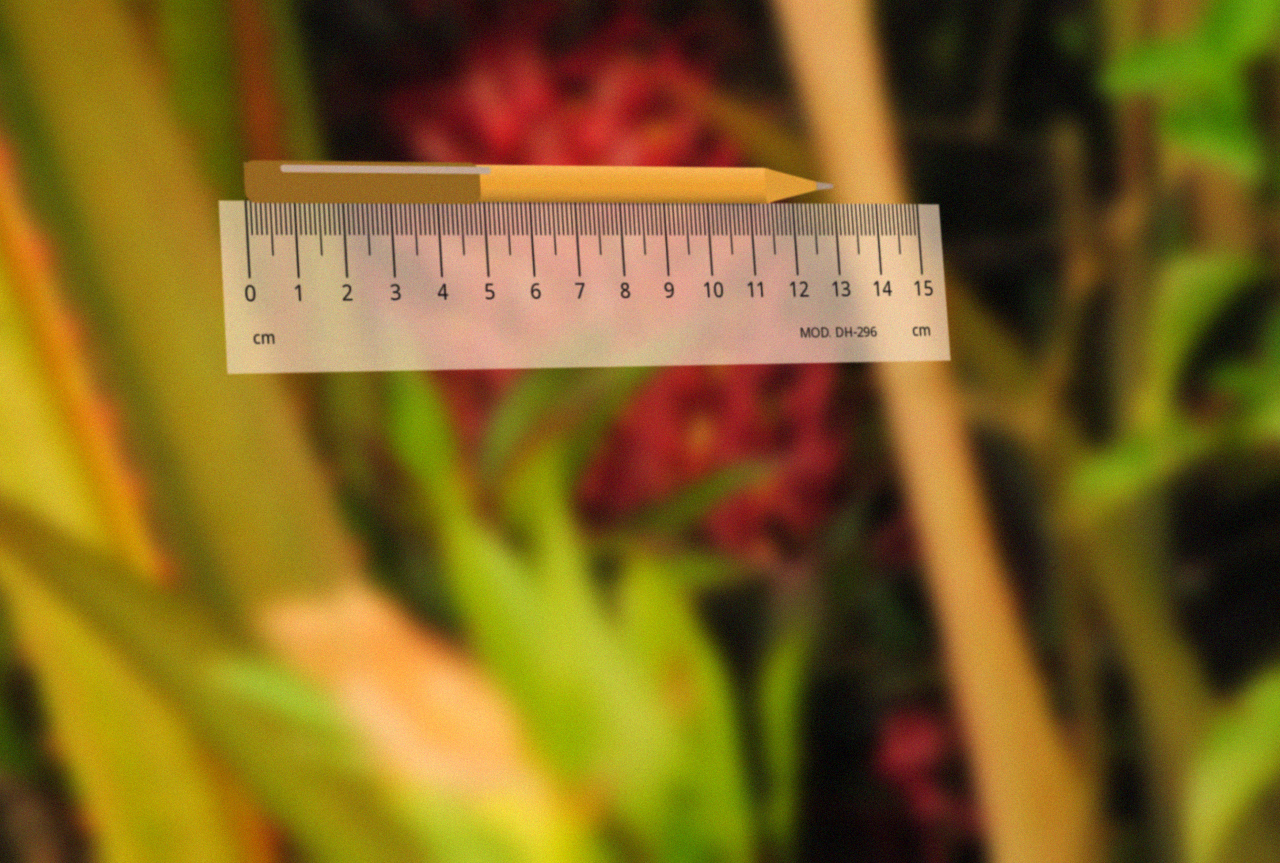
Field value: 13 cm
